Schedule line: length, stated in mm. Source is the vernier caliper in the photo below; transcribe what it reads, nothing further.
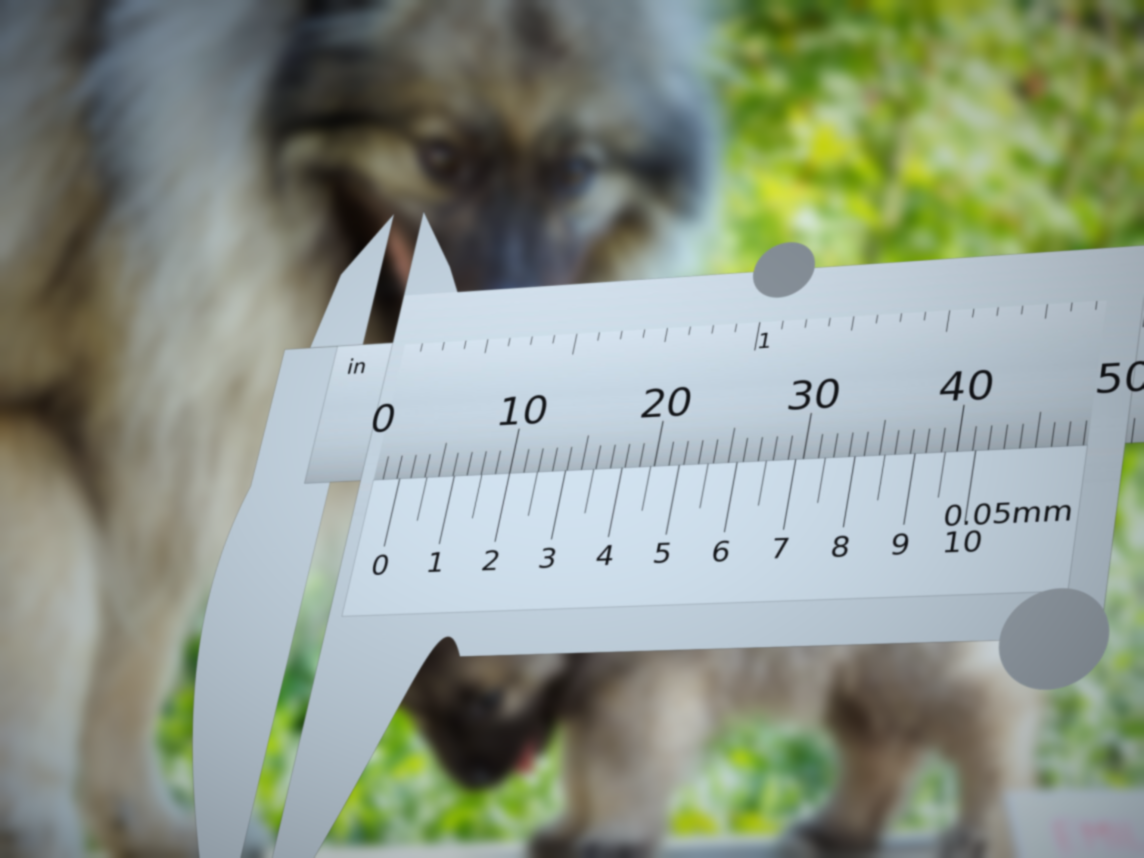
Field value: 2.2 mm
